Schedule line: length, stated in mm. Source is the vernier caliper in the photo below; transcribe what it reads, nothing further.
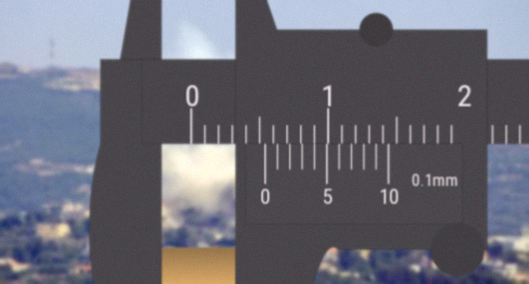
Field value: 5.4 mm
